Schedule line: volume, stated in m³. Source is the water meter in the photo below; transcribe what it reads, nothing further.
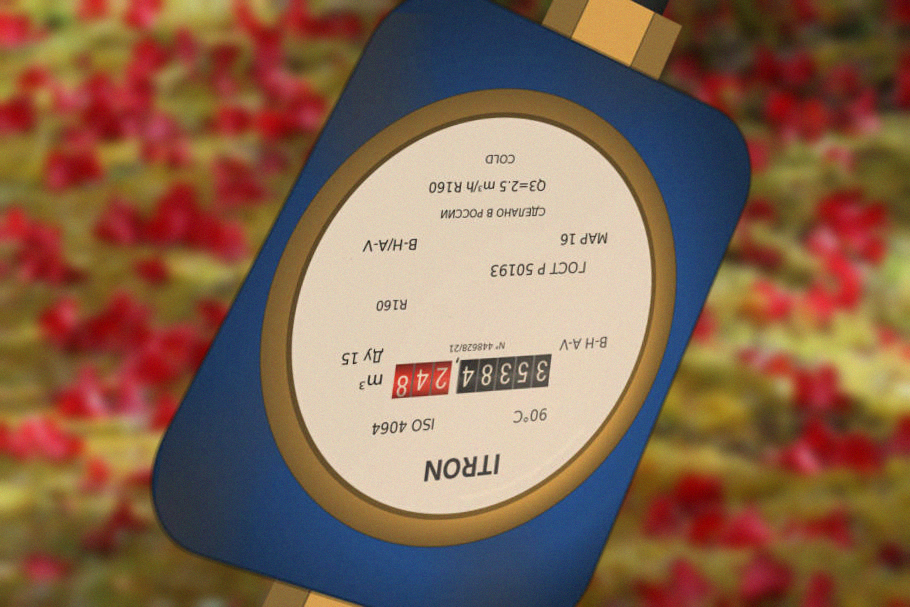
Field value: 35384.248 m³
